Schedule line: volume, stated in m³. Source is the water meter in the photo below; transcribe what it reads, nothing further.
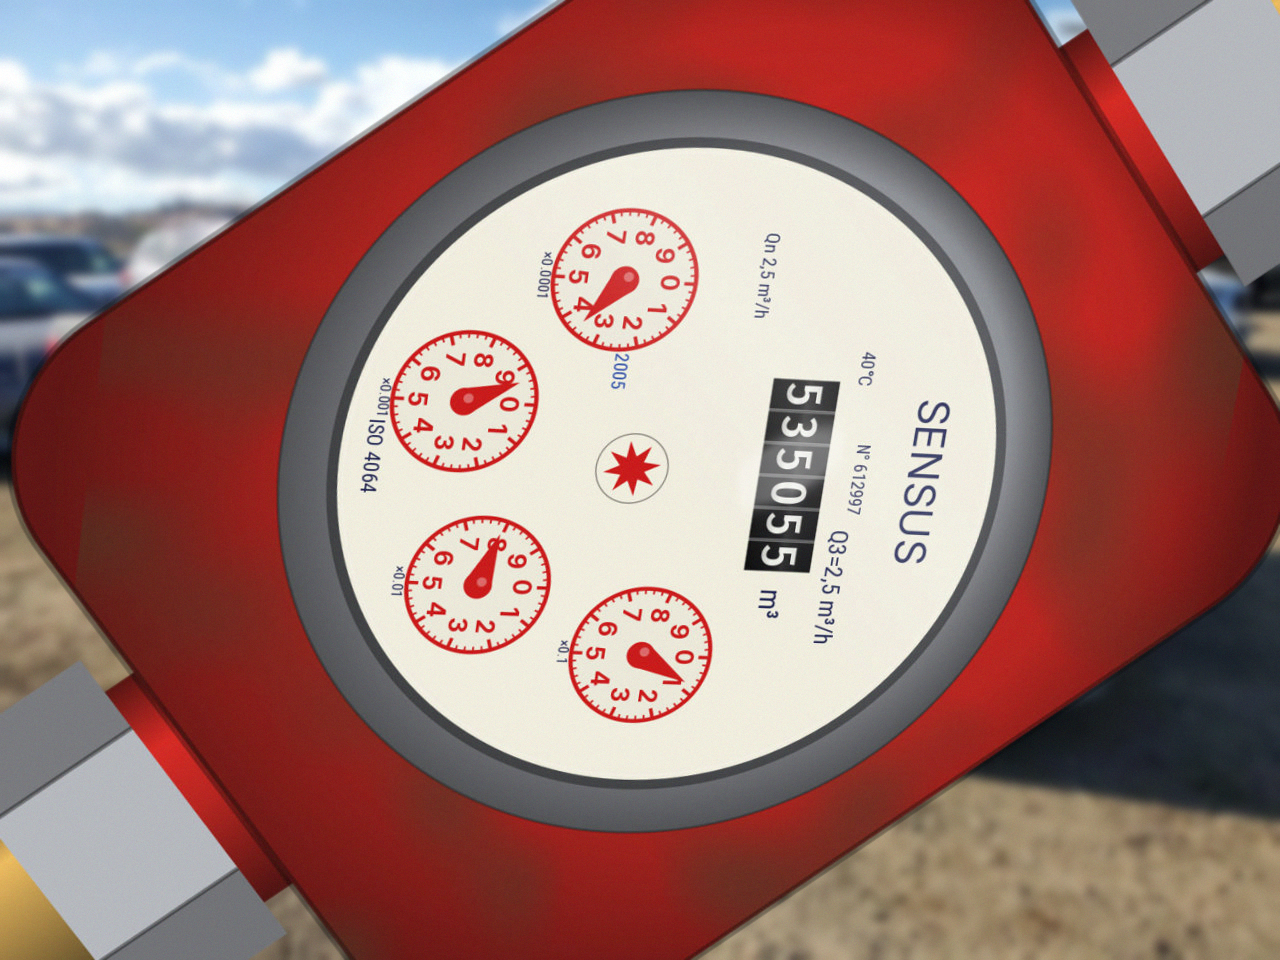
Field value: 535055.0793 m³
